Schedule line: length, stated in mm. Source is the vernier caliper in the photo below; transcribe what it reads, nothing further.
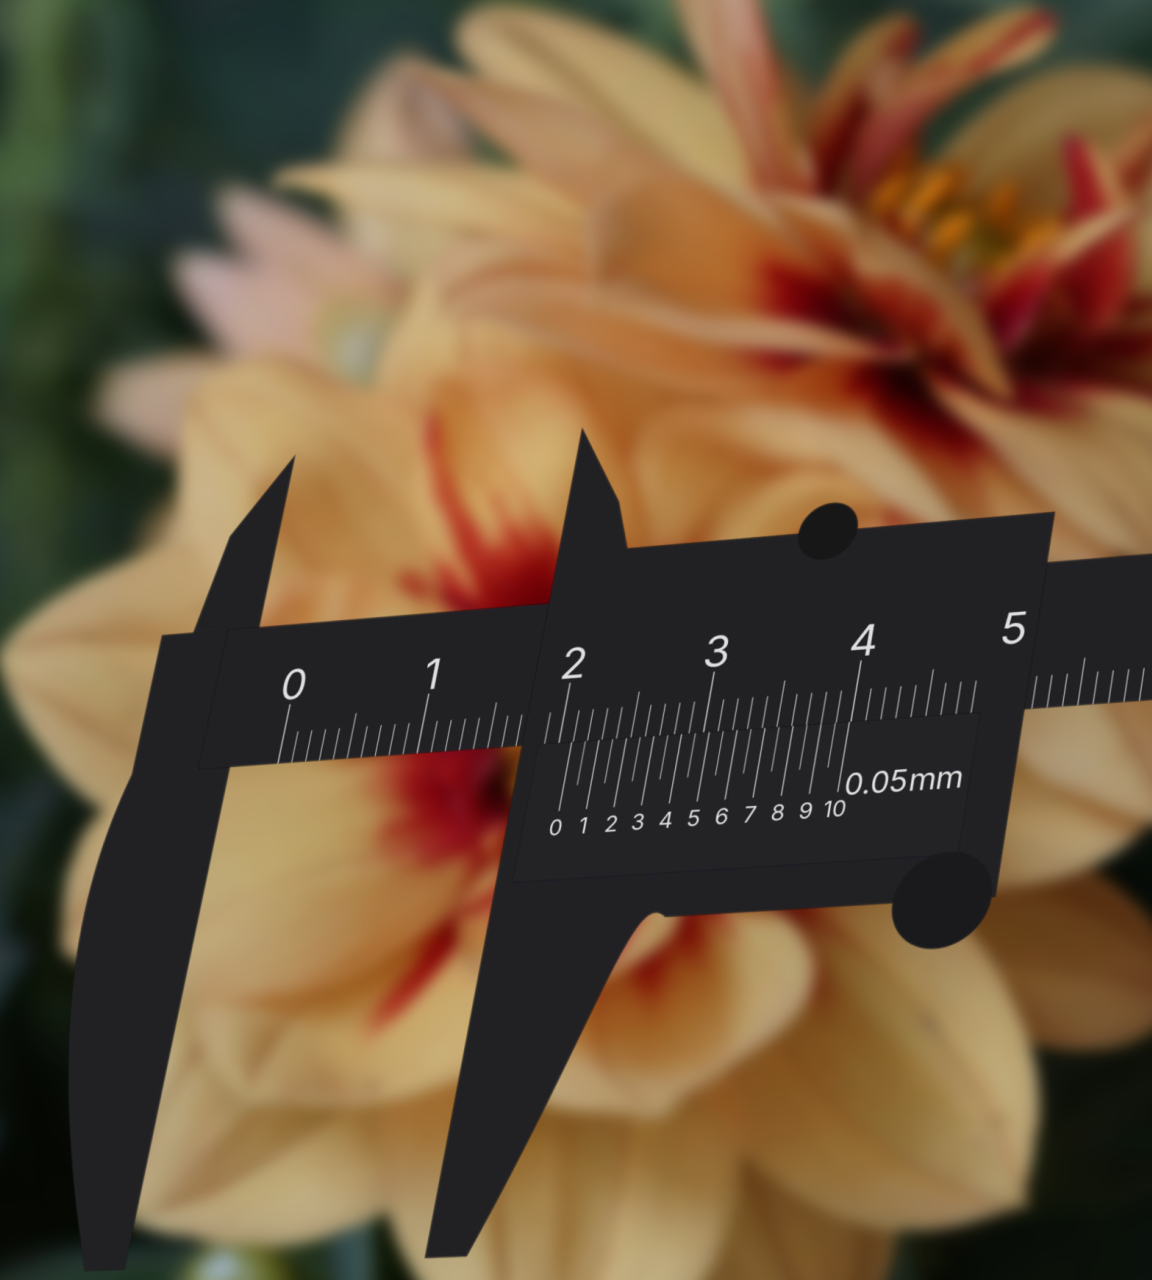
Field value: 20.9 mm
